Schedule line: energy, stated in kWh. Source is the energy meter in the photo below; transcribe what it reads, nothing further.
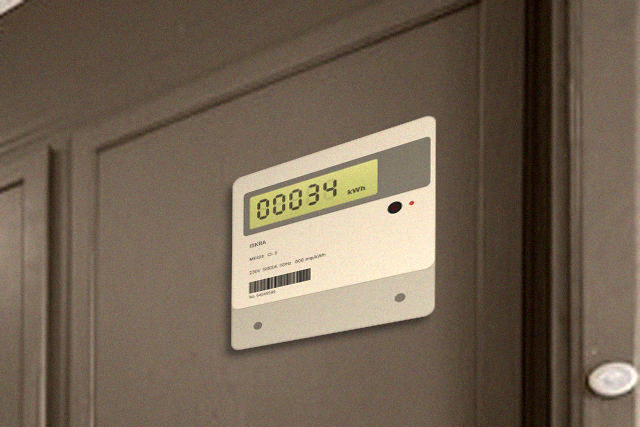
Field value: 34 kWh
